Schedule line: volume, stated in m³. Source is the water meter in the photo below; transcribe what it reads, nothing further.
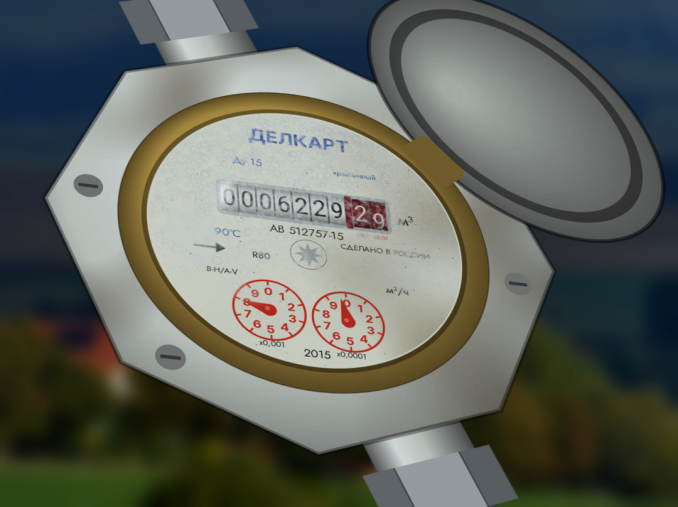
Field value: 6229.2879 m³
